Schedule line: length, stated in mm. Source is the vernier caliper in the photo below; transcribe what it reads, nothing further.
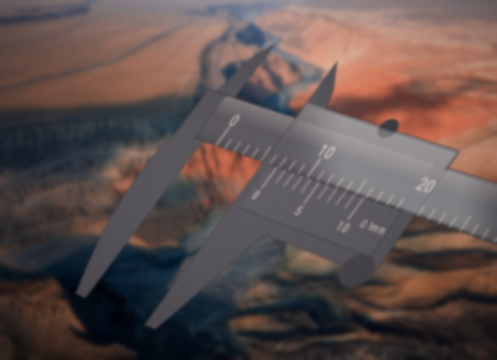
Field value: 6.8 mm
